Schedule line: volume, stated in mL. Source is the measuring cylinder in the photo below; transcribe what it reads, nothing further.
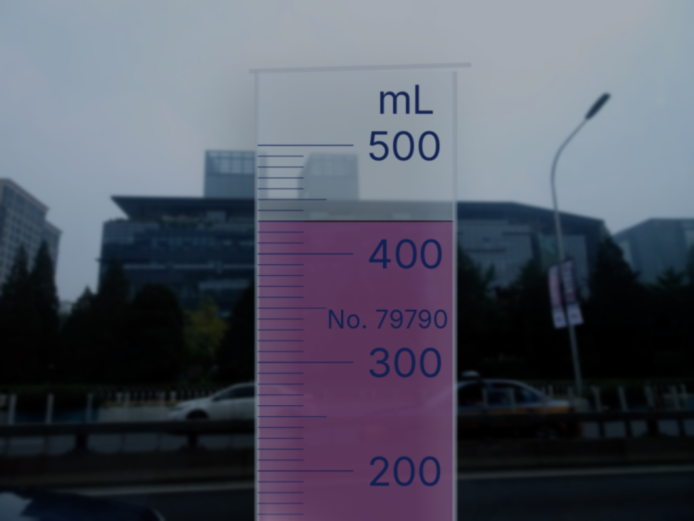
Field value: 430 mL
